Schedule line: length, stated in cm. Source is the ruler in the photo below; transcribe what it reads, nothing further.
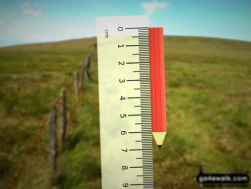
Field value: 7 cm
